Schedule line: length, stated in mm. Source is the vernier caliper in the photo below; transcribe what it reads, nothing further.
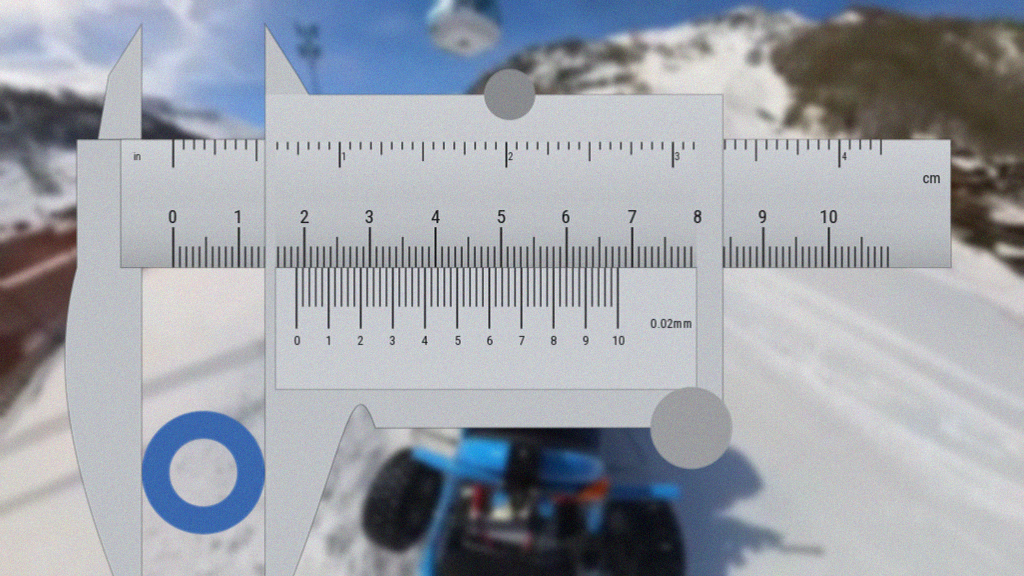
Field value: 18.8 mm
